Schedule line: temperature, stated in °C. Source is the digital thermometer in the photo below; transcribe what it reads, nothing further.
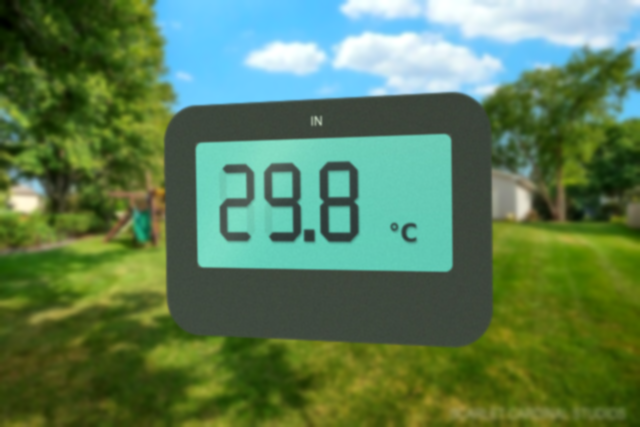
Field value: 29.8 °C
